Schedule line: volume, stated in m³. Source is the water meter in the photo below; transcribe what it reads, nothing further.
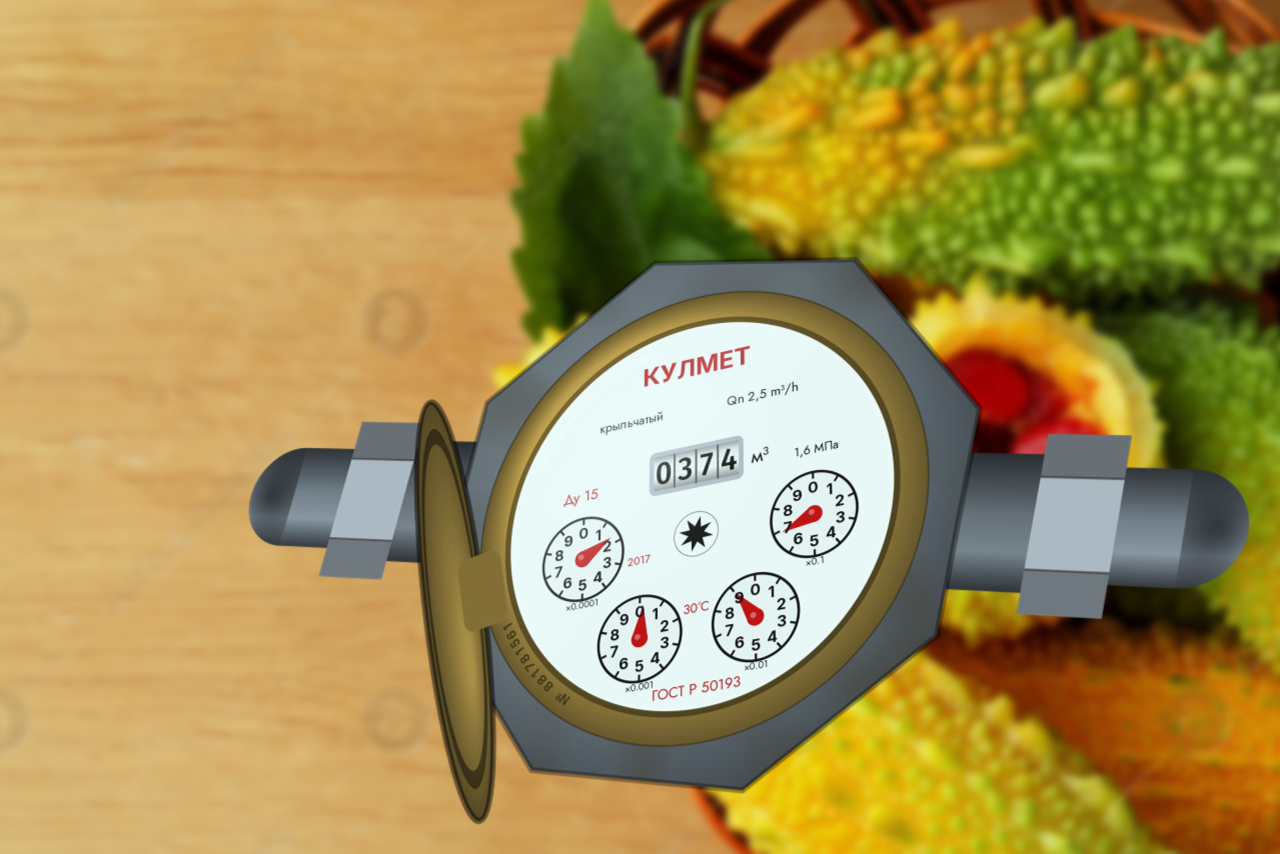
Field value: 374.6901 m³
